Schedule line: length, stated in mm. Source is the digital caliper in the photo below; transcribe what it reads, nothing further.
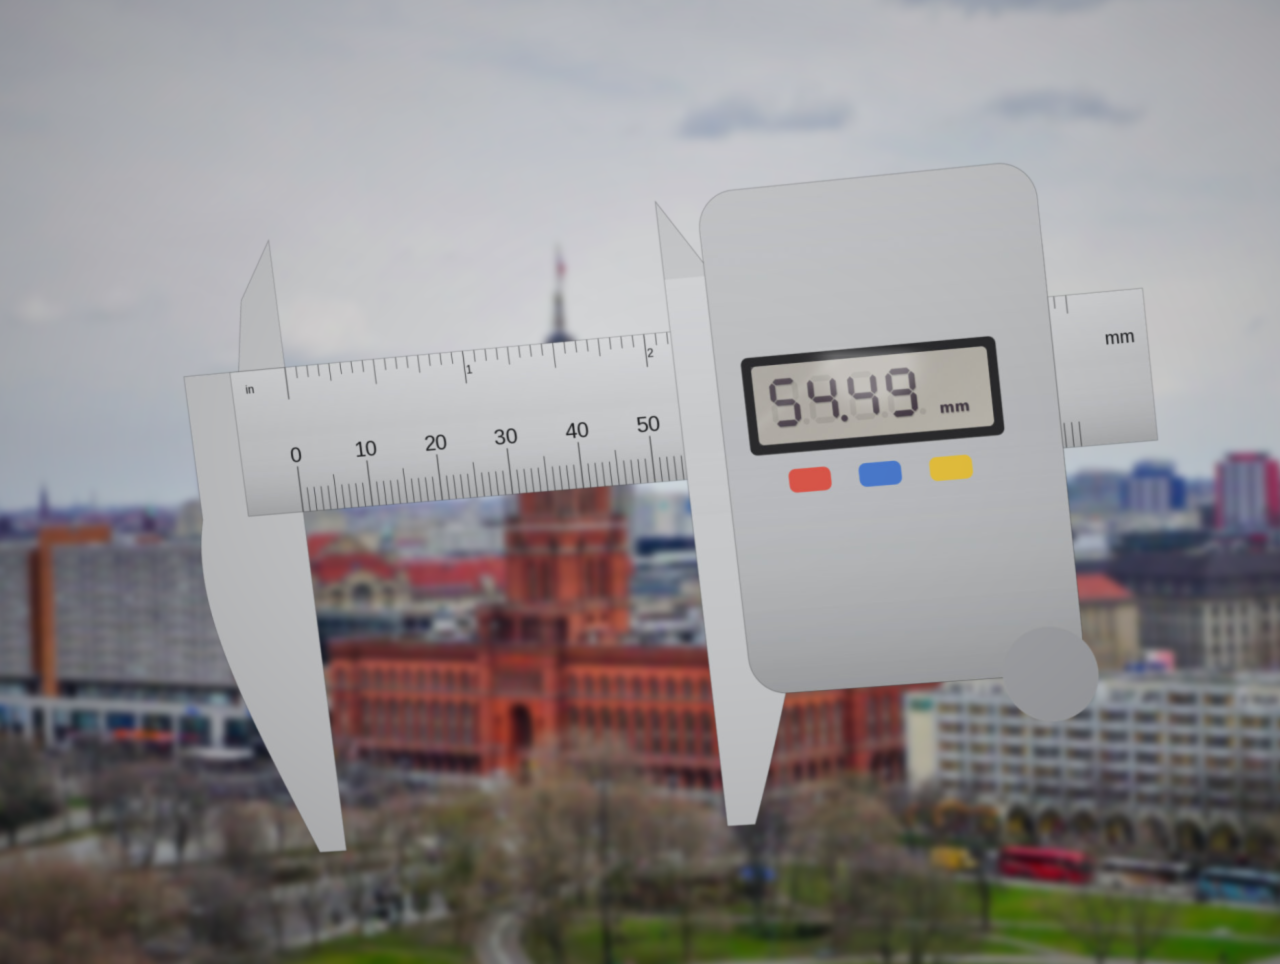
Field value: 54.49 mm
